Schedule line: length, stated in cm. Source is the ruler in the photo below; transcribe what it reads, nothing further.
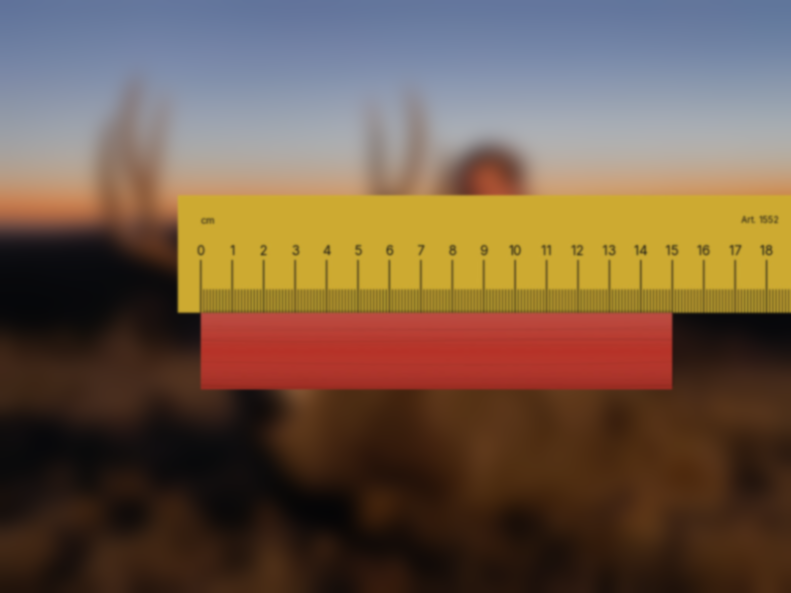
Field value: 15 cm
